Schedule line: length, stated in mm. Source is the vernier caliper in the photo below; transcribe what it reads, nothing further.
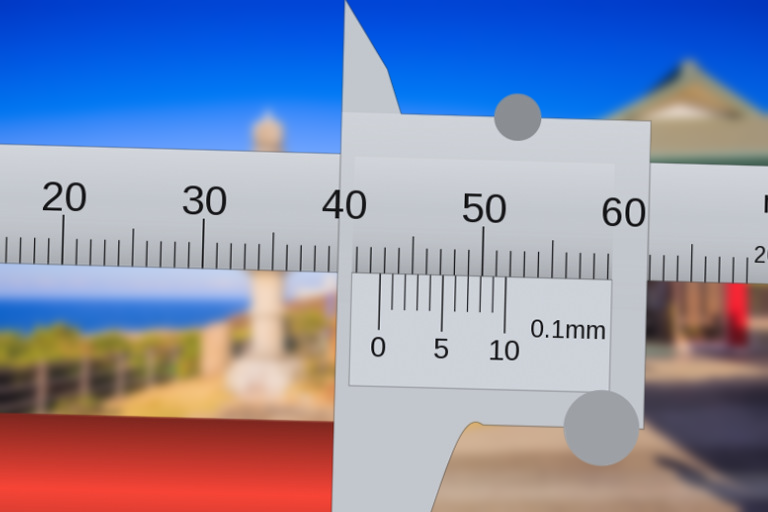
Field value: 42.7 mm
